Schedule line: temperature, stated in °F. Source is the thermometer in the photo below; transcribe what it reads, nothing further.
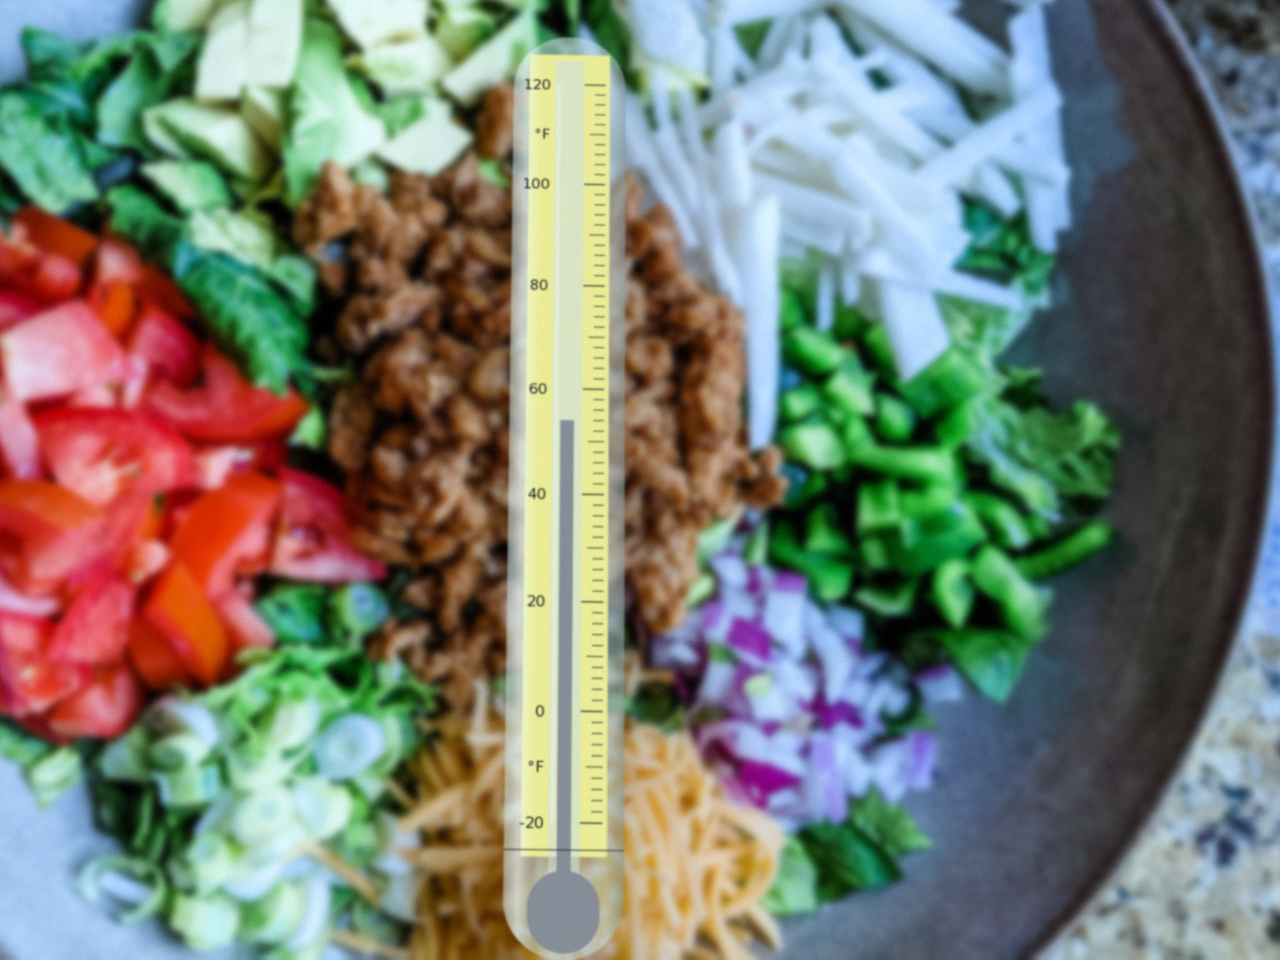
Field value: 54 °F
